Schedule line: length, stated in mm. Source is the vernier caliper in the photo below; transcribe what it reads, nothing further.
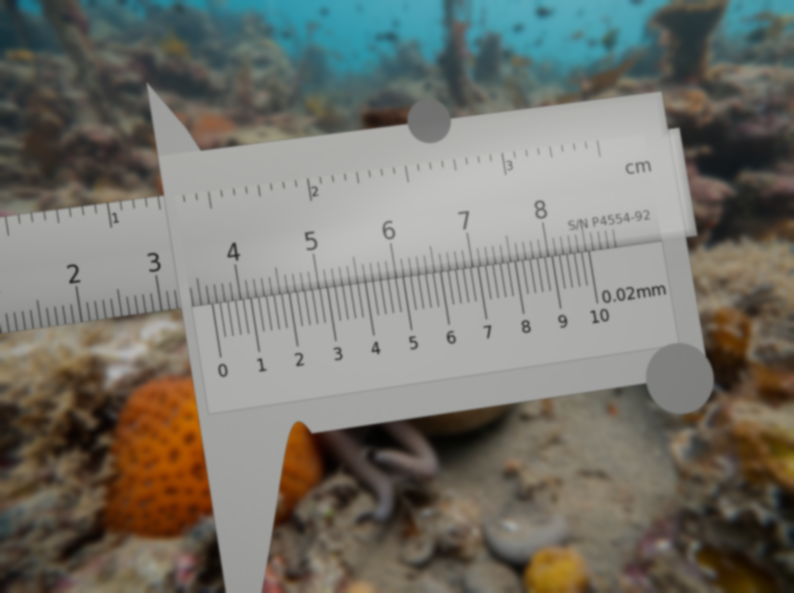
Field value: 36.4 mm
